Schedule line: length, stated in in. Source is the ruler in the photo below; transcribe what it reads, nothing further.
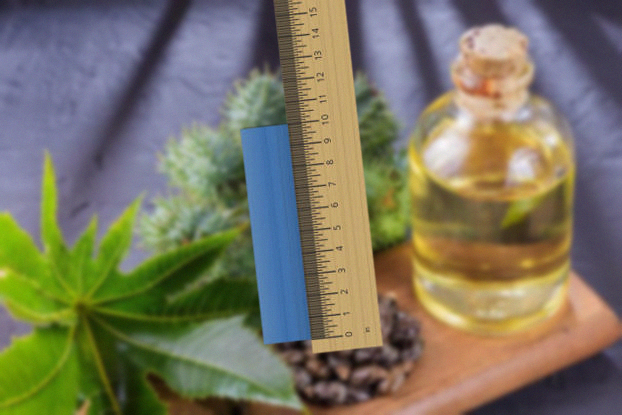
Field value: 10 in
